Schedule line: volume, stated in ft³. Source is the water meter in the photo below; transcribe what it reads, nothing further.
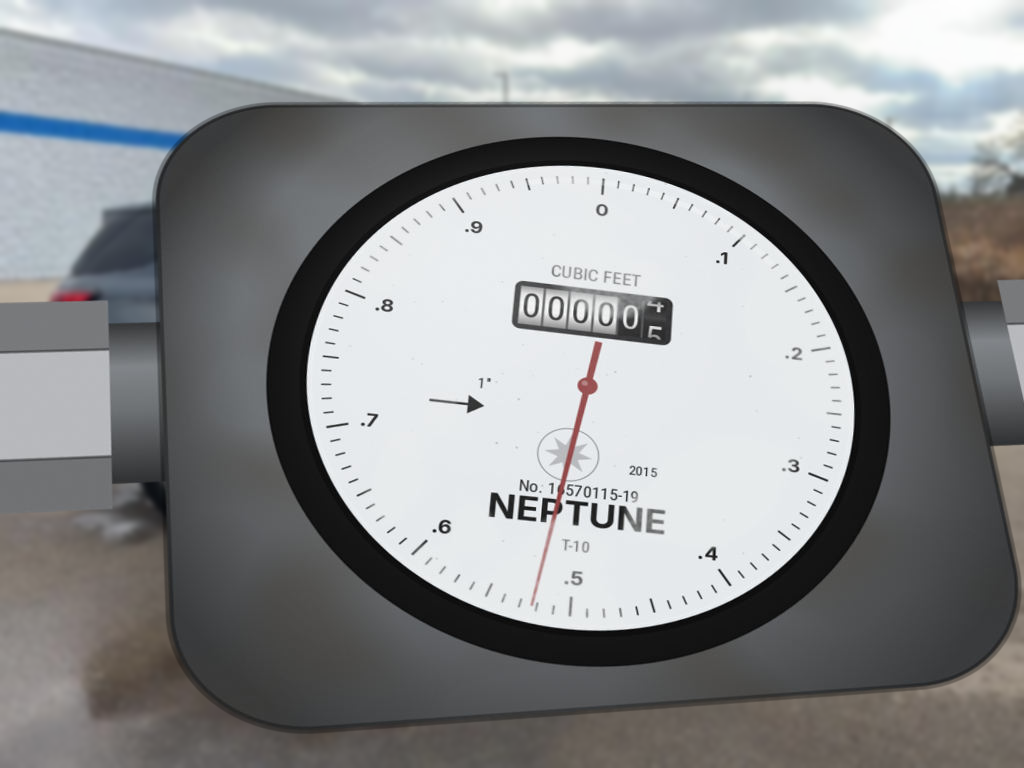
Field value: 4.52 ft³
